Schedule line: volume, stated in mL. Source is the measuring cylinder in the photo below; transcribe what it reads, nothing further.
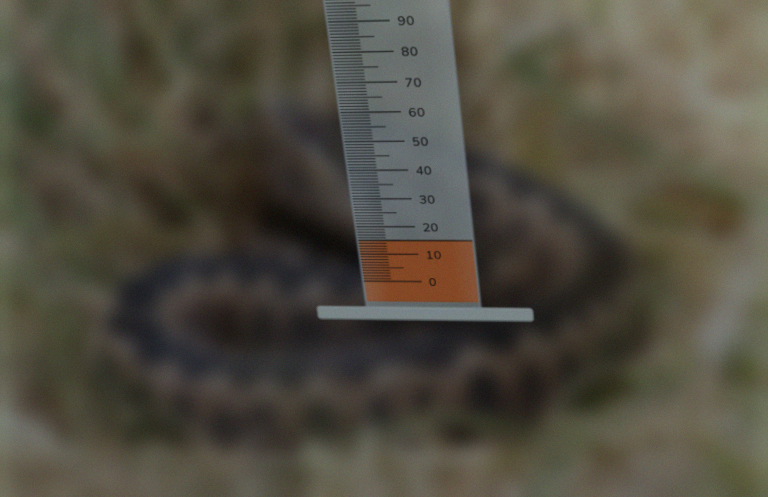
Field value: 15 mL
